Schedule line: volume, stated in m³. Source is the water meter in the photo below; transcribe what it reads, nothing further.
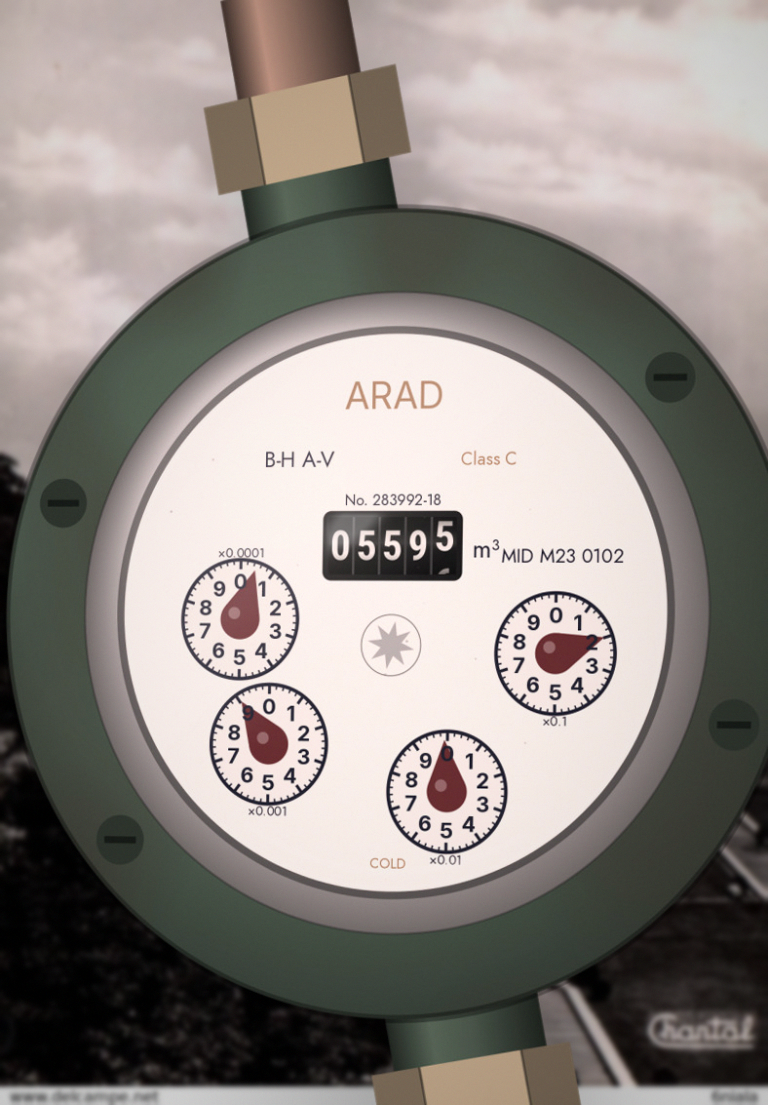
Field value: 5595.1990 m³
